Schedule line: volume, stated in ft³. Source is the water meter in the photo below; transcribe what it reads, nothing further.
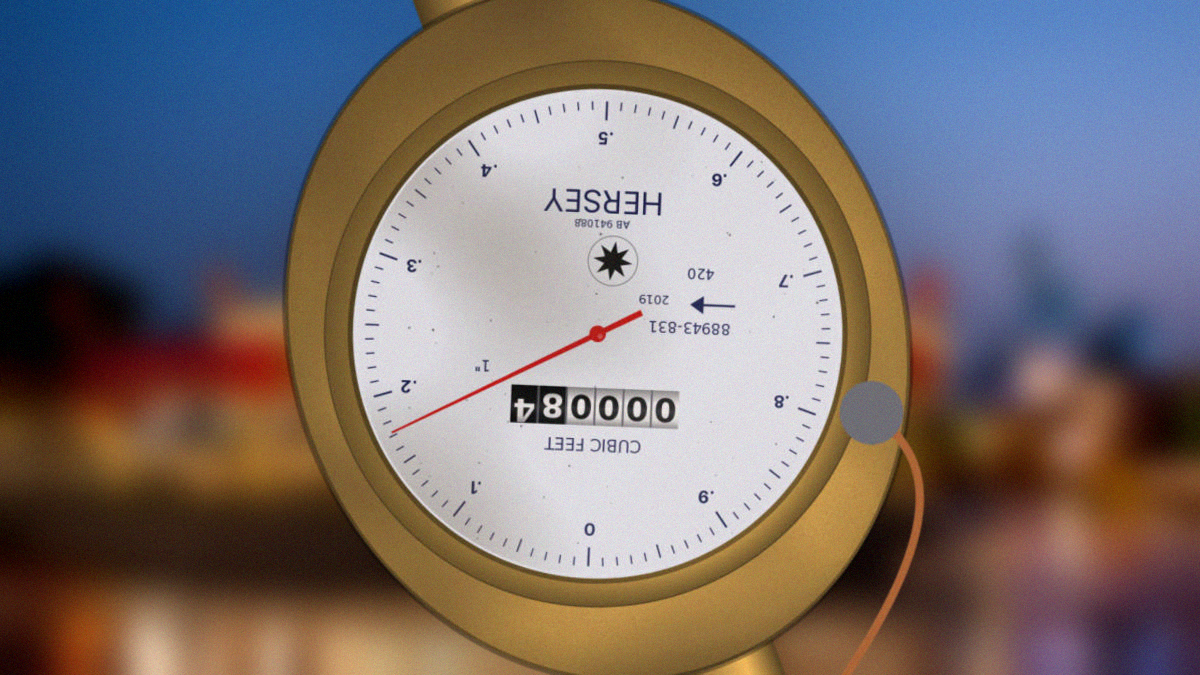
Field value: 84.17 ft³
